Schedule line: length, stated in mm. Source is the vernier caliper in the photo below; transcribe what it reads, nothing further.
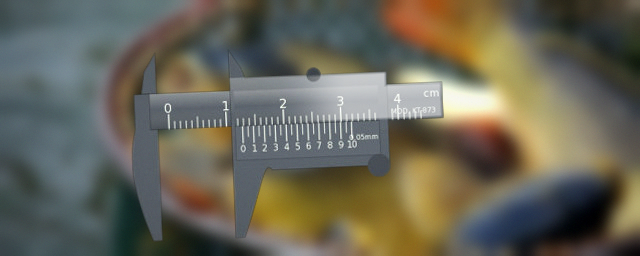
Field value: 12.8 mm
